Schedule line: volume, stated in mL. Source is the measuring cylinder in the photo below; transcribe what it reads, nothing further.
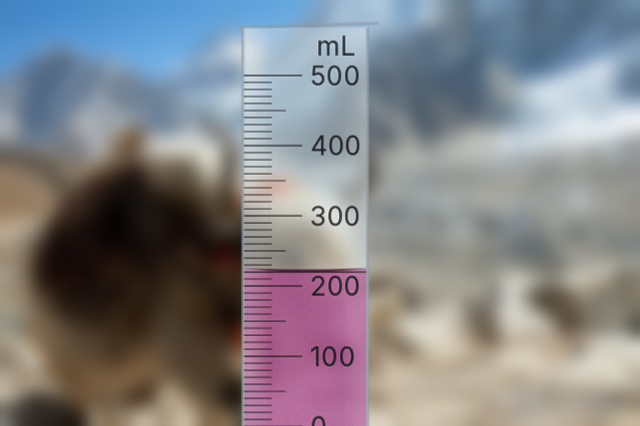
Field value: 220 mL
